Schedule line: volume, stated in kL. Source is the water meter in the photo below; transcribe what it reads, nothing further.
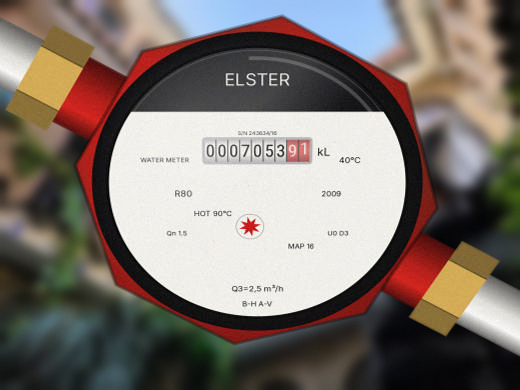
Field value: 7053.91 kL
